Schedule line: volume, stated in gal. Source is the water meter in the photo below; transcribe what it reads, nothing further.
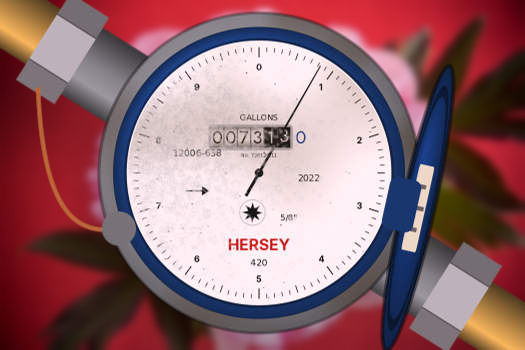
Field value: 73130.8 gal
